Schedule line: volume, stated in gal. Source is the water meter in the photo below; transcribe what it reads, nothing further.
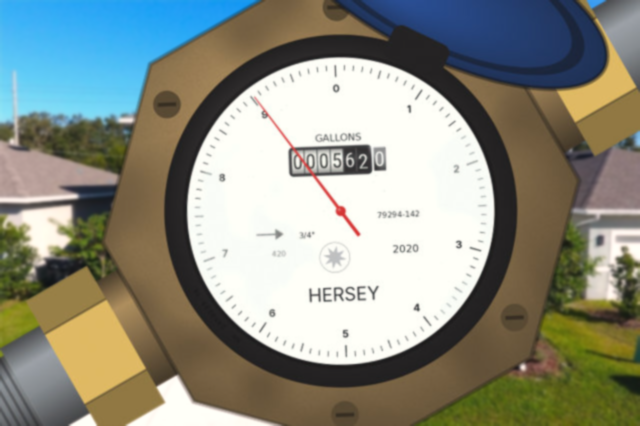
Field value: 5619.0 gal
